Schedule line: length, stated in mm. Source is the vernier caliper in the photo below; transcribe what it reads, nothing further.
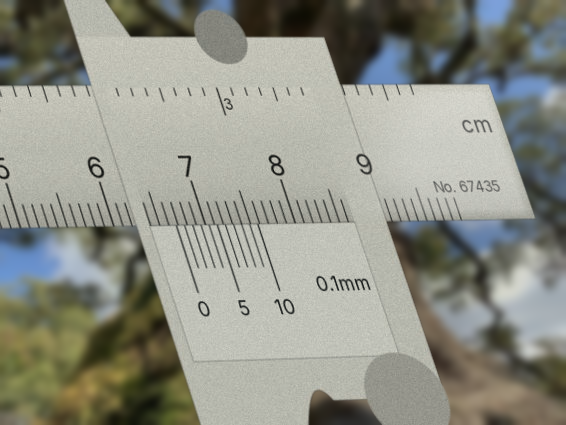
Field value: 66.8 mm
